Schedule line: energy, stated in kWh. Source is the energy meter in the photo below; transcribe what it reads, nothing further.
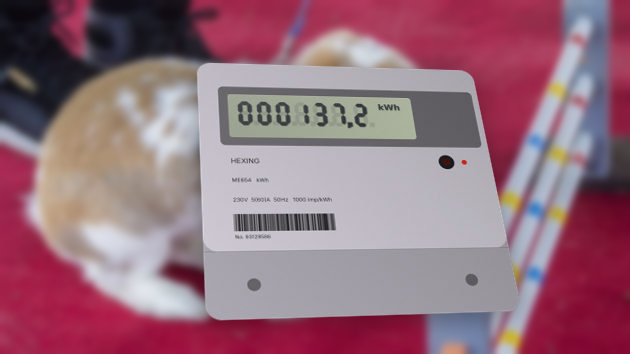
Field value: 137.2 kWh
